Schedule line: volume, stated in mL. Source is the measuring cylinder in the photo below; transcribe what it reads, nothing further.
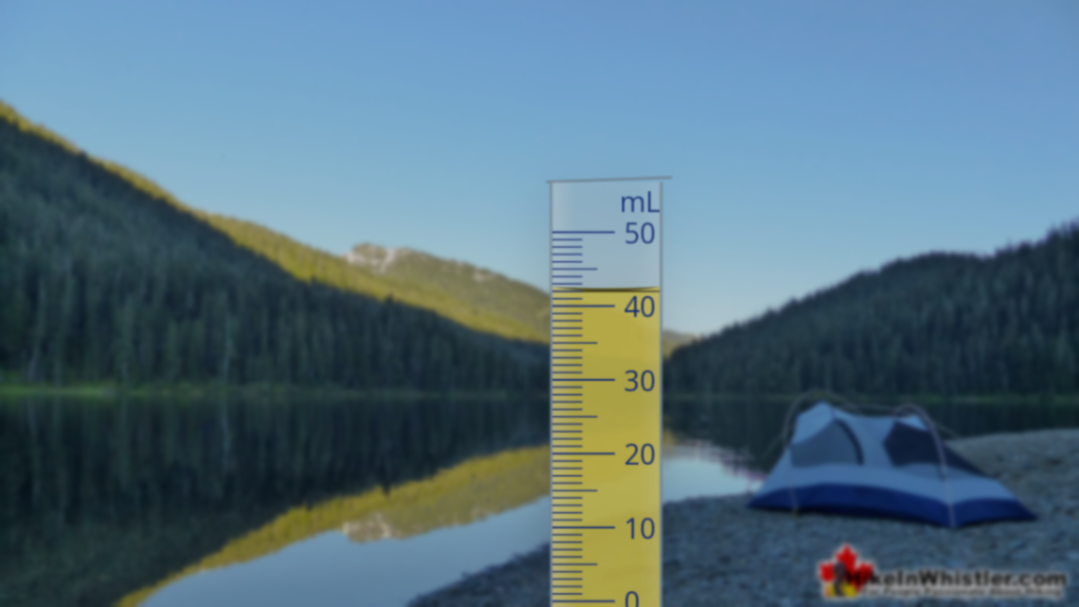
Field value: 42 mL
